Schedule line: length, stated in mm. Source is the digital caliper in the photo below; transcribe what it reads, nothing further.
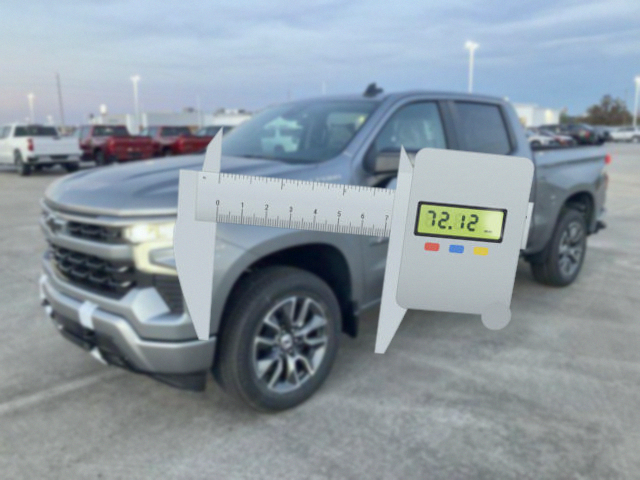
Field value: 72.12 mm
